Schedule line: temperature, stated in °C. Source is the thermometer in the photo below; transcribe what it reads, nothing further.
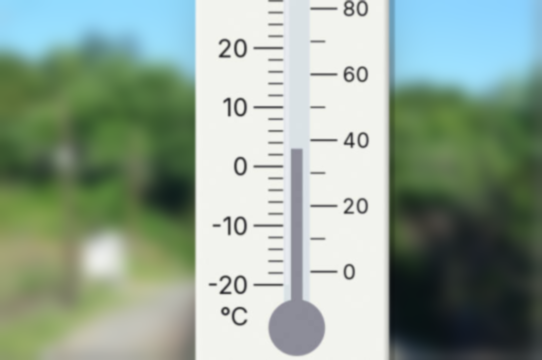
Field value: 3 °C
